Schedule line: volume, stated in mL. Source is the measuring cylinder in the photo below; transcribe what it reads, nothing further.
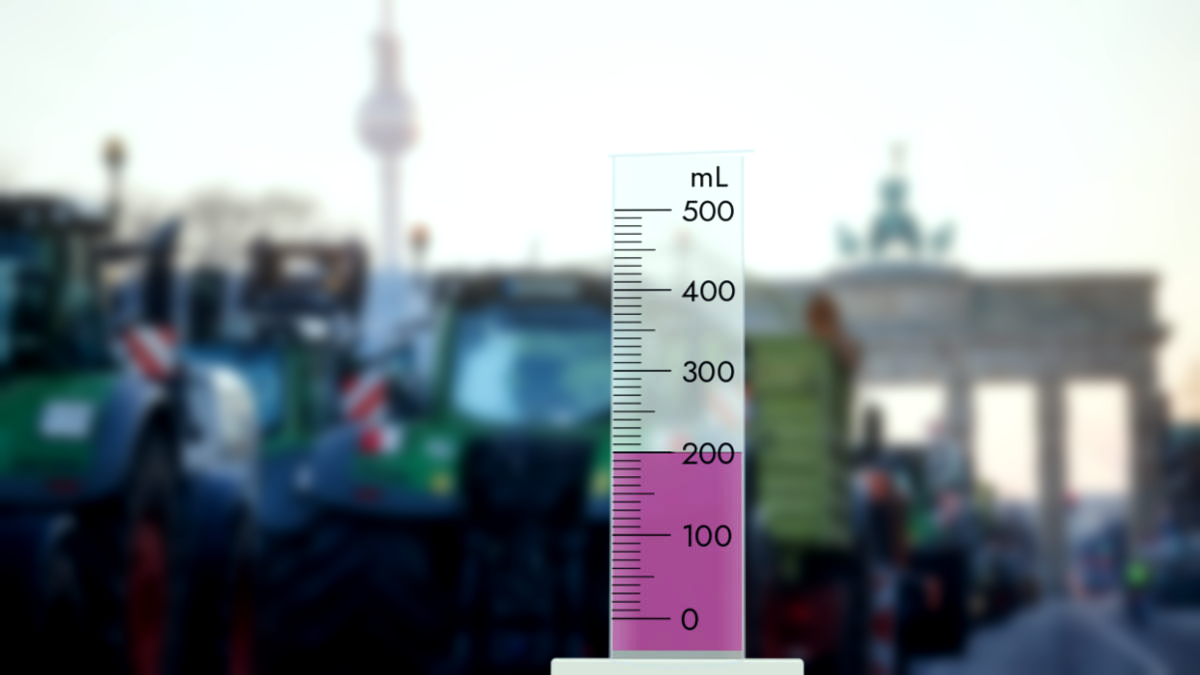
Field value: 200 mL
